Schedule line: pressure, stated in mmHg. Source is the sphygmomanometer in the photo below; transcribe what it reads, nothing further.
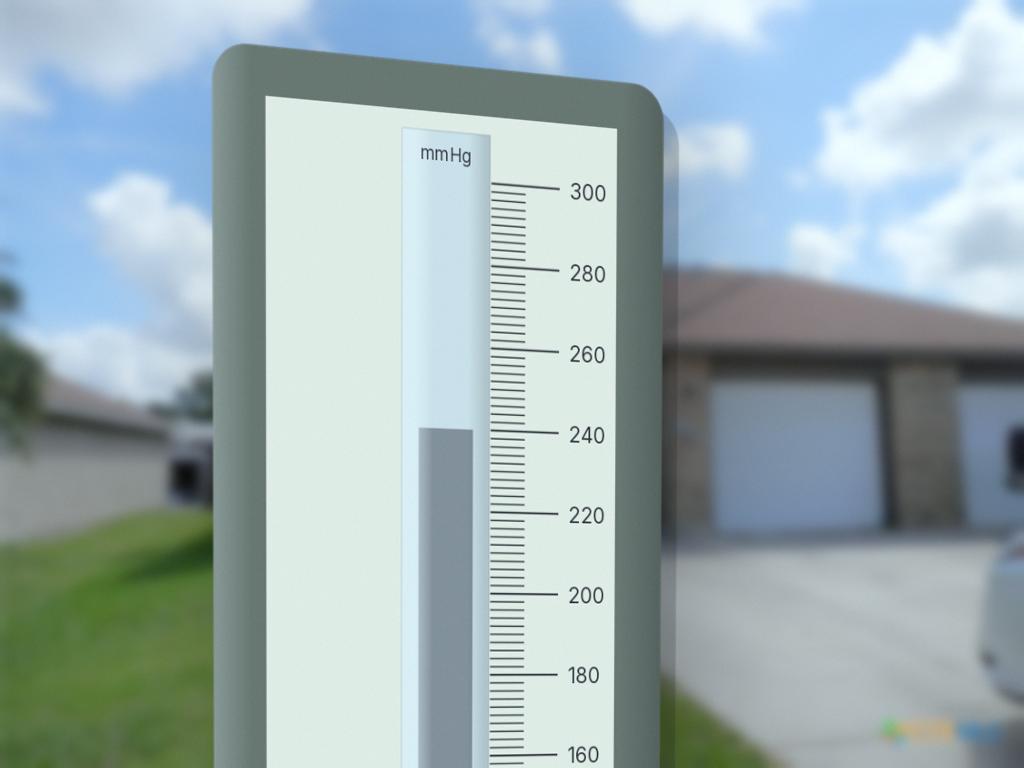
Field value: 240 mmHg
